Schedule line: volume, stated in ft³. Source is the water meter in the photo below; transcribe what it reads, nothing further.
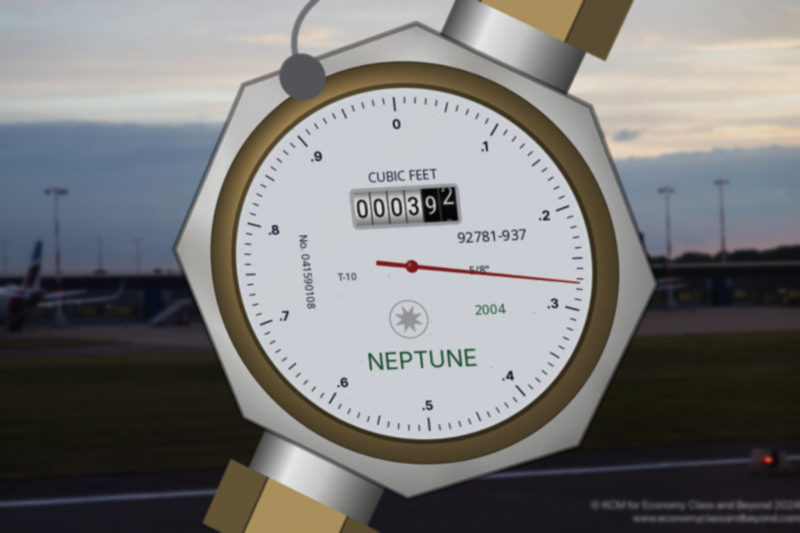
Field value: 392.27 ft³
